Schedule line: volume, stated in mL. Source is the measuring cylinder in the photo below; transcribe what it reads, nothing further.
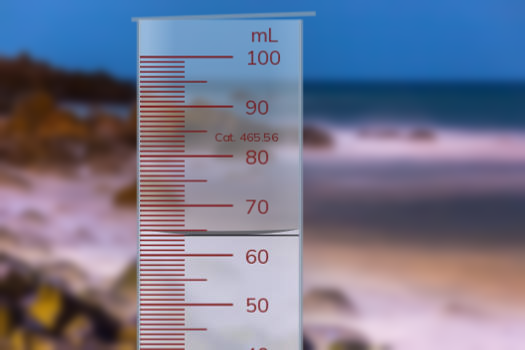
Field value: 64 mL
